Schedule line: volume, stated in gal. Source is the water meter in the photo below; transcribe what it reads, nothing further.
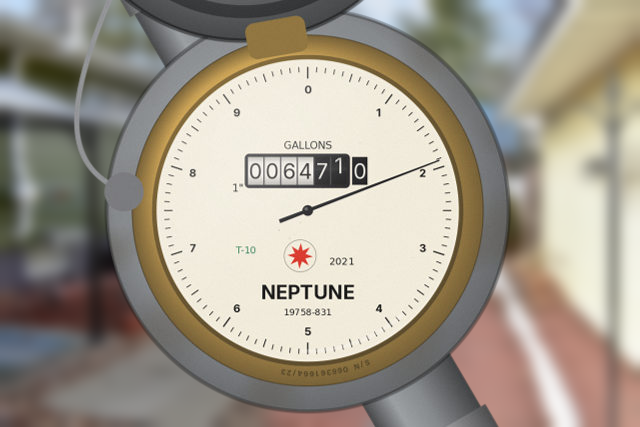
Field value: 64711.9 gal
